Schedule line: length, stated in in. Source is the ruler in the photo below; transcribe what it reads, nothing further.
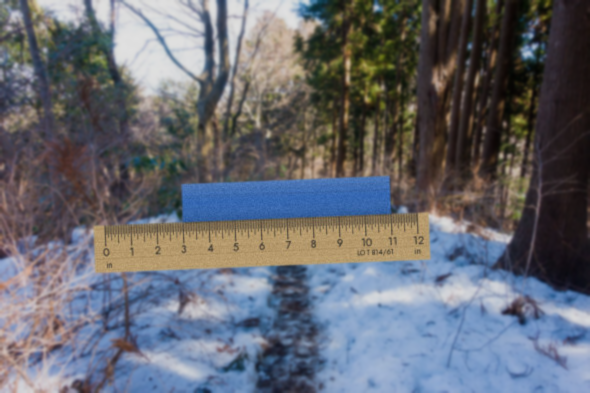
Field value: 8 in
